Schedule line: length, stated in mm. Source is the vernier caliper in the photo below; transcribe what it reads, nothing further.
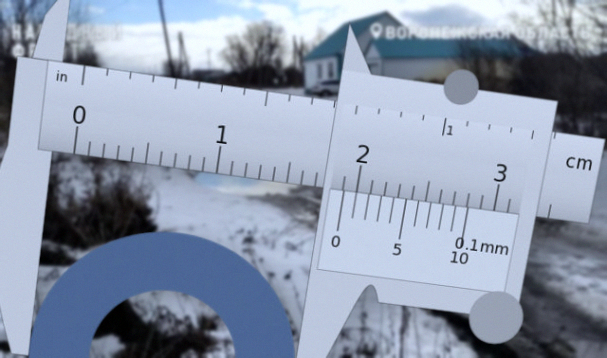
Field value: 19.1 mm
